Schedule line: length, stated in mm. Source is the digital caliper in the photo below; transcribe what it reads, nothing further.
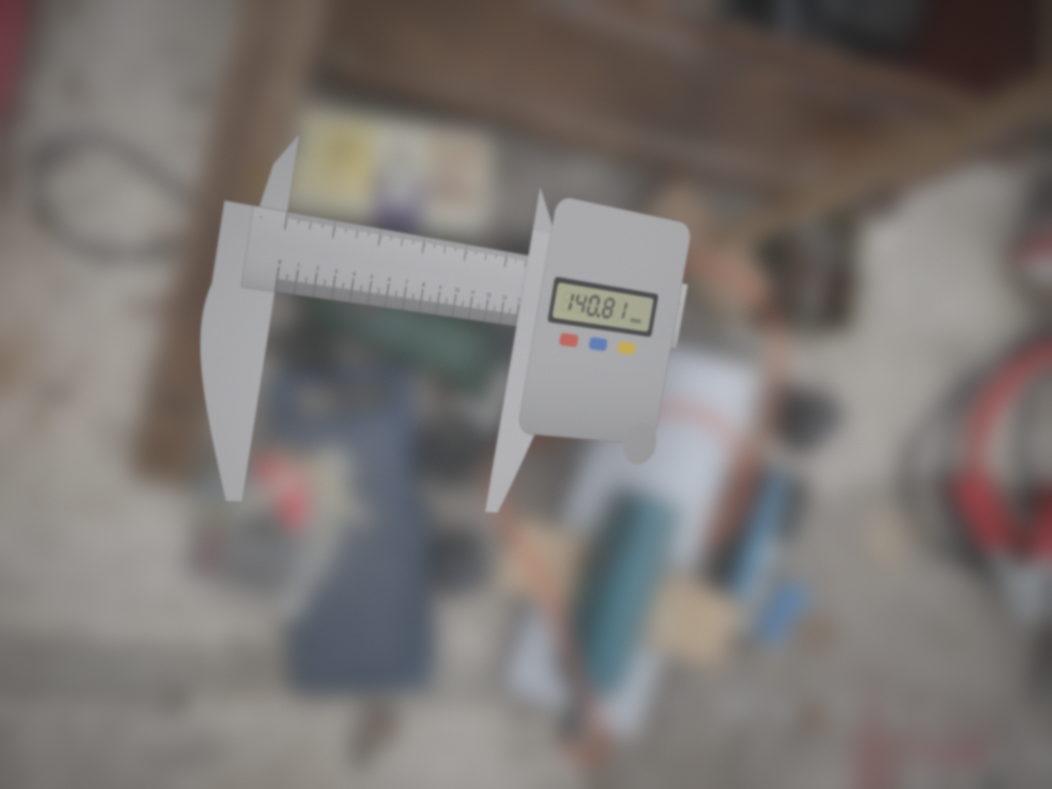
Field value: 140.81 mm
